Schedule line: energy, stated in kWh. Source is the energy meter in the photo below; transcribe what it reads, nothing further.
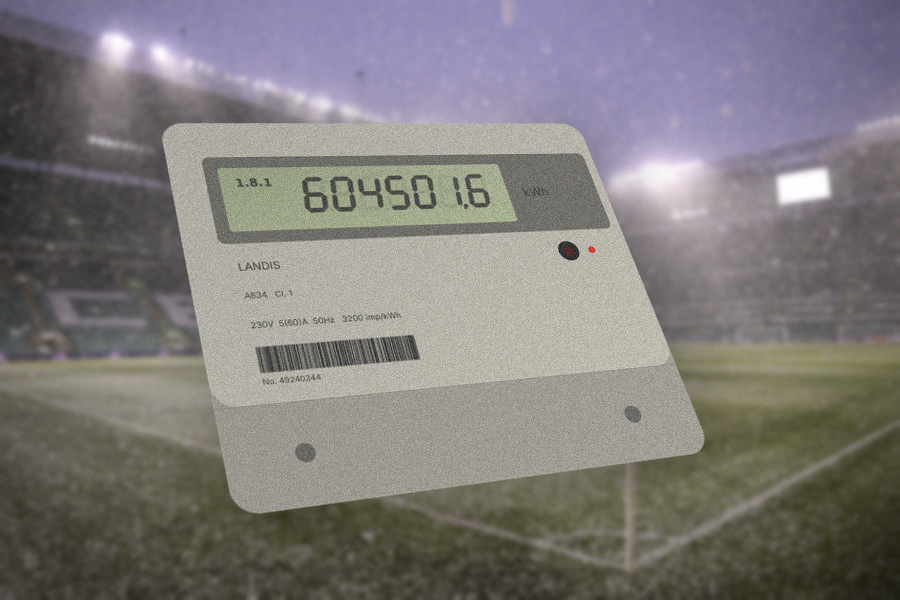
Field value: 604501.6 kWh
